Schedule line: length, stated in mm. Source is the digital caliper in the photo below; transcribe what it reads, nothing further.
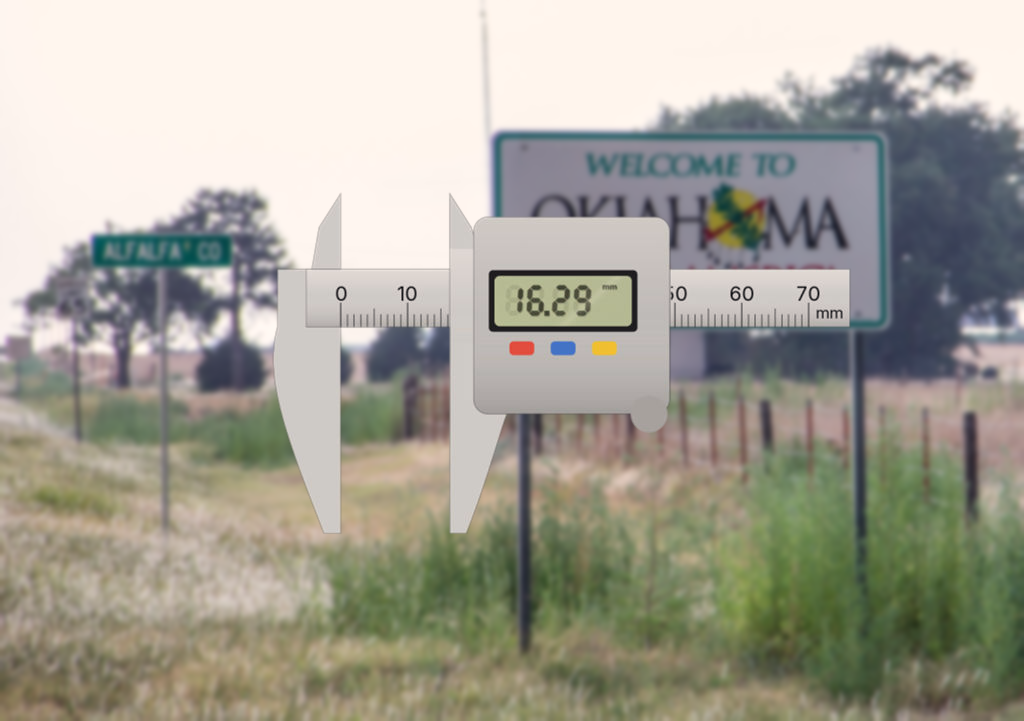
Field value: 16.29 mm
